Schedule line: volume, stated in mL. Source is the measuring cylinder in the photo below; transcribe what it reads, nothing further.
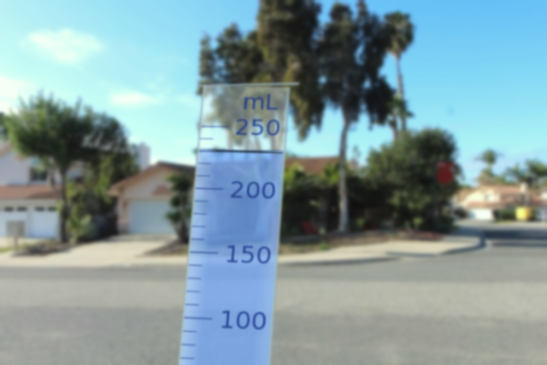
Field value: 230 mL
